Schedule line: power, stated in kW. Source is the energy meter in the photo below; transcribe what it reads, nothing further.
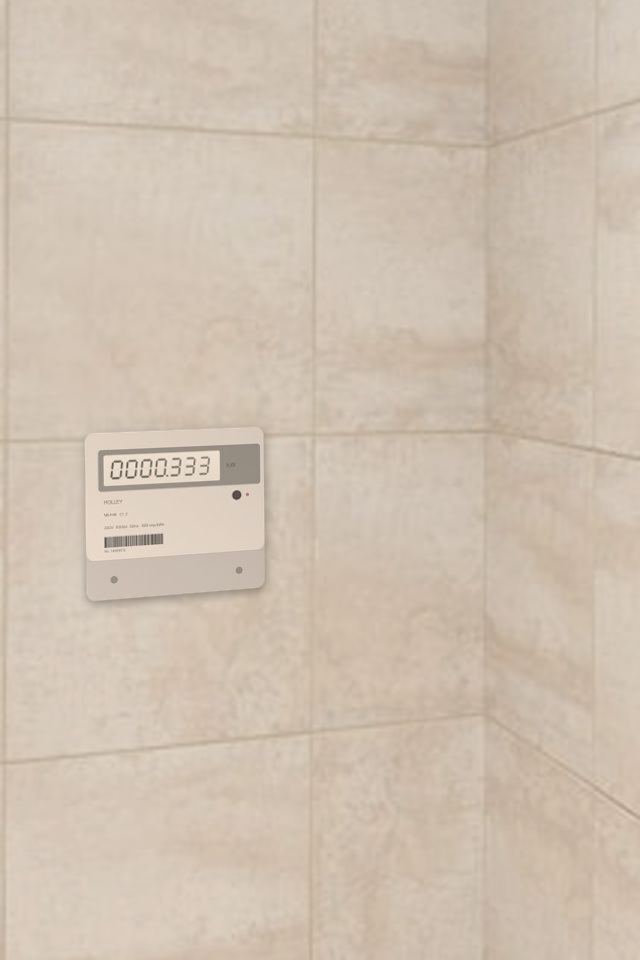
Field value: 0.333 kW
